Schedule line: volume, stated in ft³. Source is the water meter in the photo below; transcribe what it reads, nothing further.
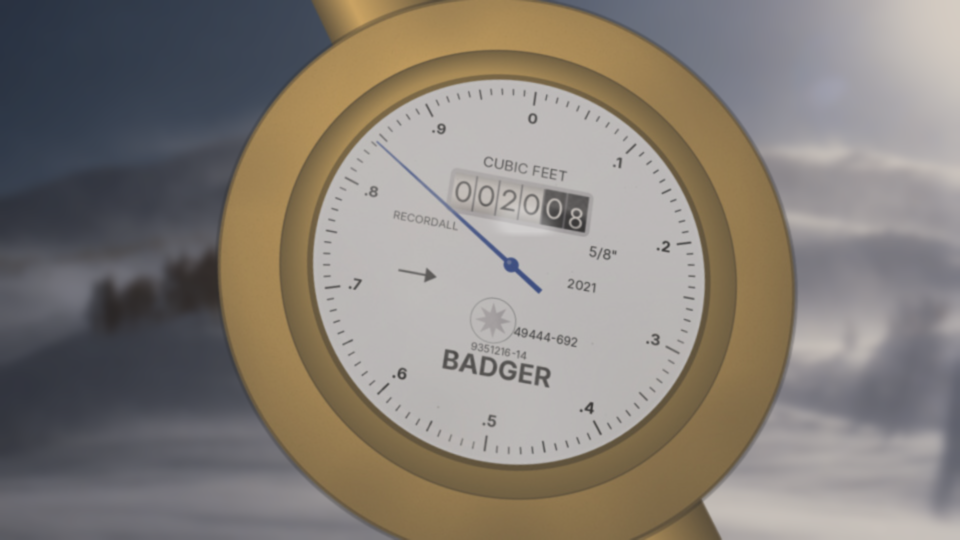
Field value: 2007.84 ft³
